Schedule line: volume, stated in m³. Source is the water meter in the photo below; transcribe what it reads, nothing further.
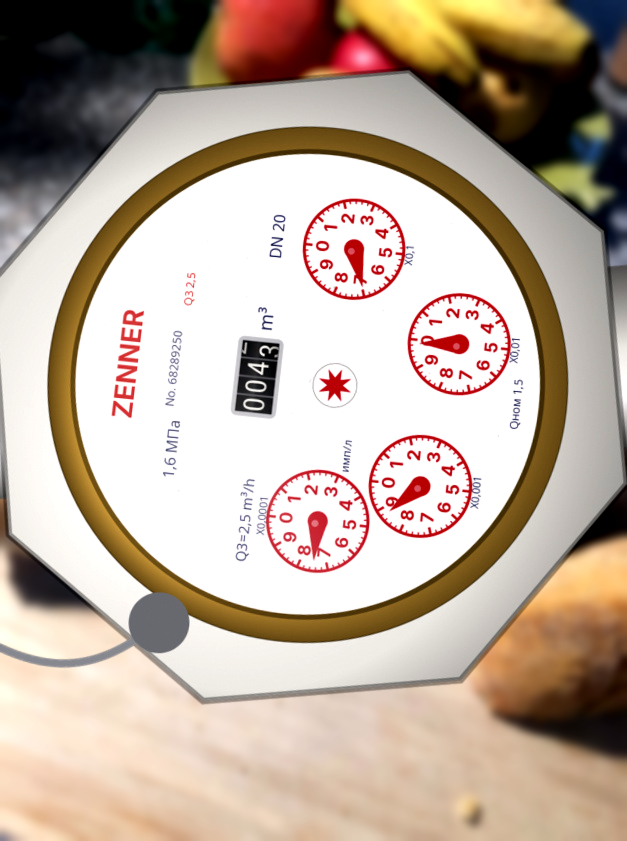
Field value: 42.6987 m³
